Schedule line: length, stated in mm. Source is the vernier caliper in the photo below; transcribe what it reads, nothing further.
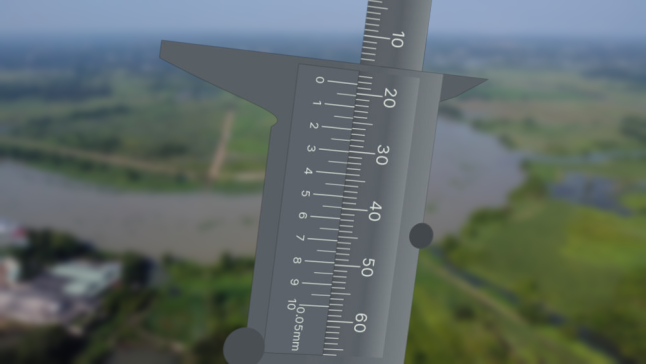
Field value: 18.4 mm
